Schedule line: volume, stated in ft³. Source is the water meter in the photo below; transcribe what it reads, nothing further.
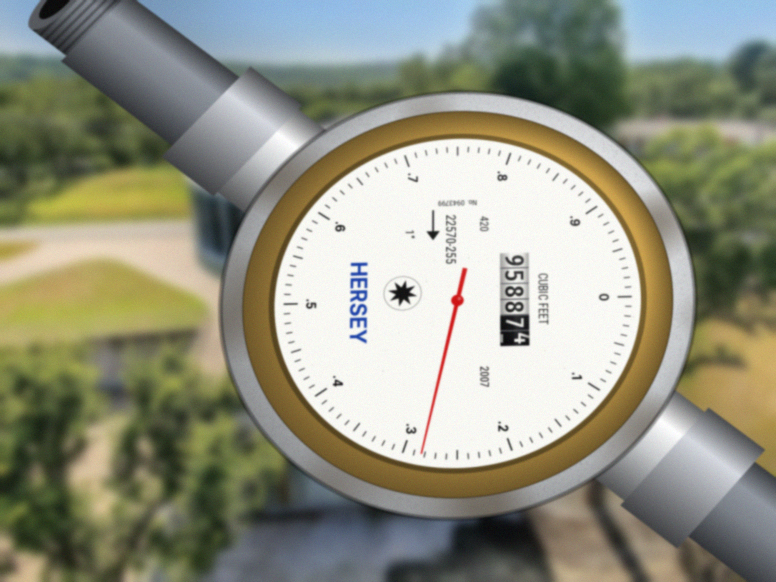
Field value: 958874.28 ft³
